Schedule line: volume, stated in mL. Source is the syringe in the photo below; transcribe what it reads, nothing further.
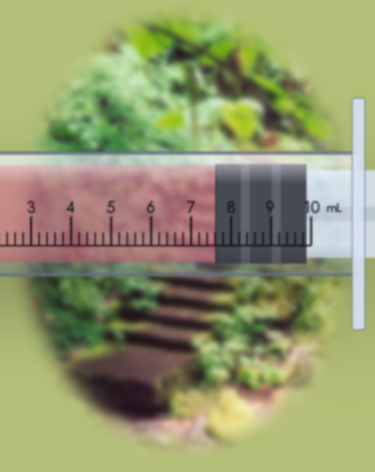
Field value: 7.6 mL
